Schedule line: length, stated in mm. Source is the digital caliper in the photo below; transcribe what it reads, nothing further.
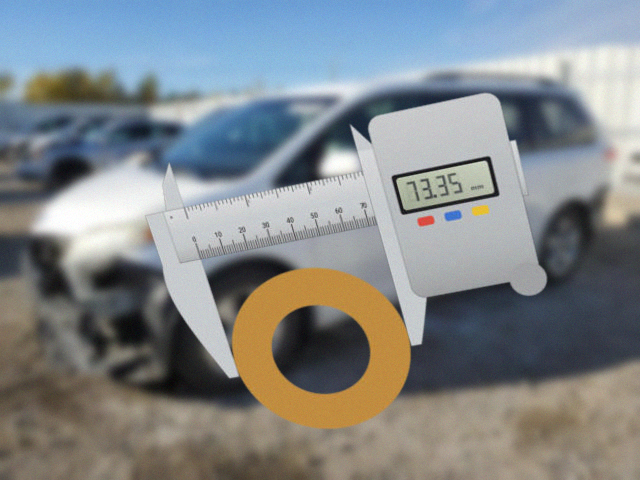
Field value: 73.35 mm
